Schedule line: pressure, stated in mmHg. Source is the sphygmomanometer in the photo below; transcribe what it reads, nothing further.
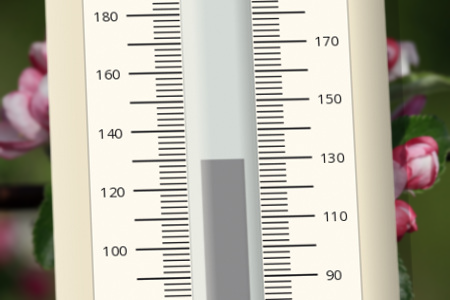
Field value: 130 mmHg
